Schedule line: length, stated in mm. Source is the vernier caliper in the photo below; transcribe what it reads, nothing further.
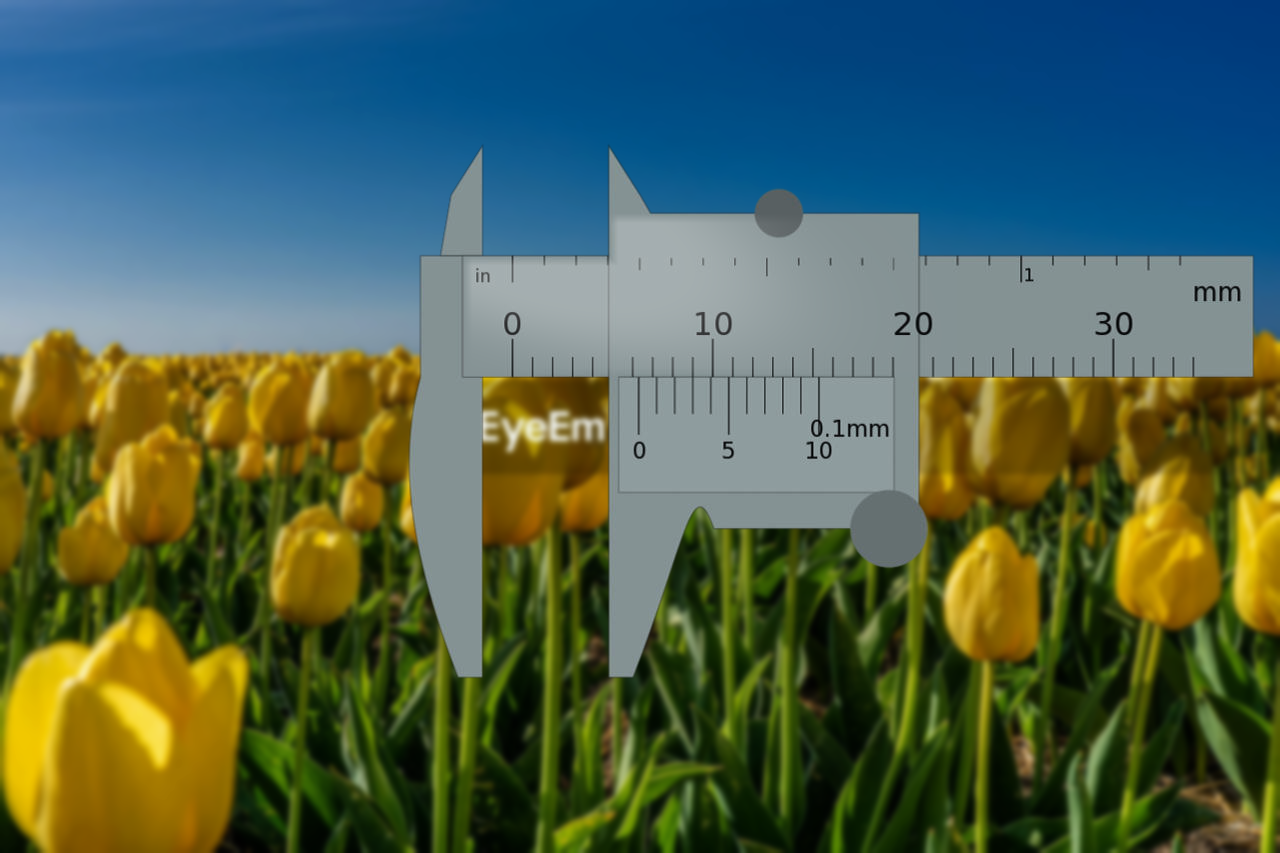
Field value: 6.3 mm
